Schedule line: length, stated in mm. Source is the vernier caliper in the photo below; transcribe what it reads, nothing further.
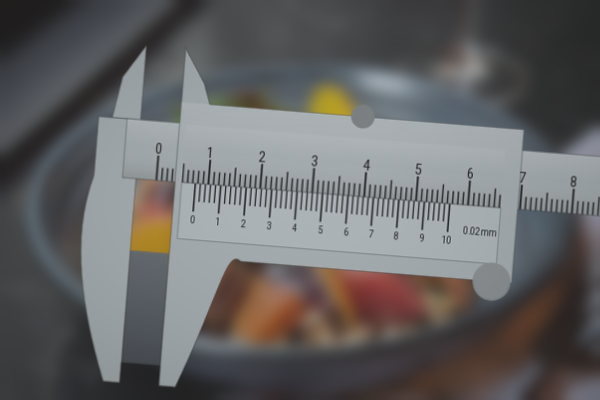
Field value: 7.5 mm
